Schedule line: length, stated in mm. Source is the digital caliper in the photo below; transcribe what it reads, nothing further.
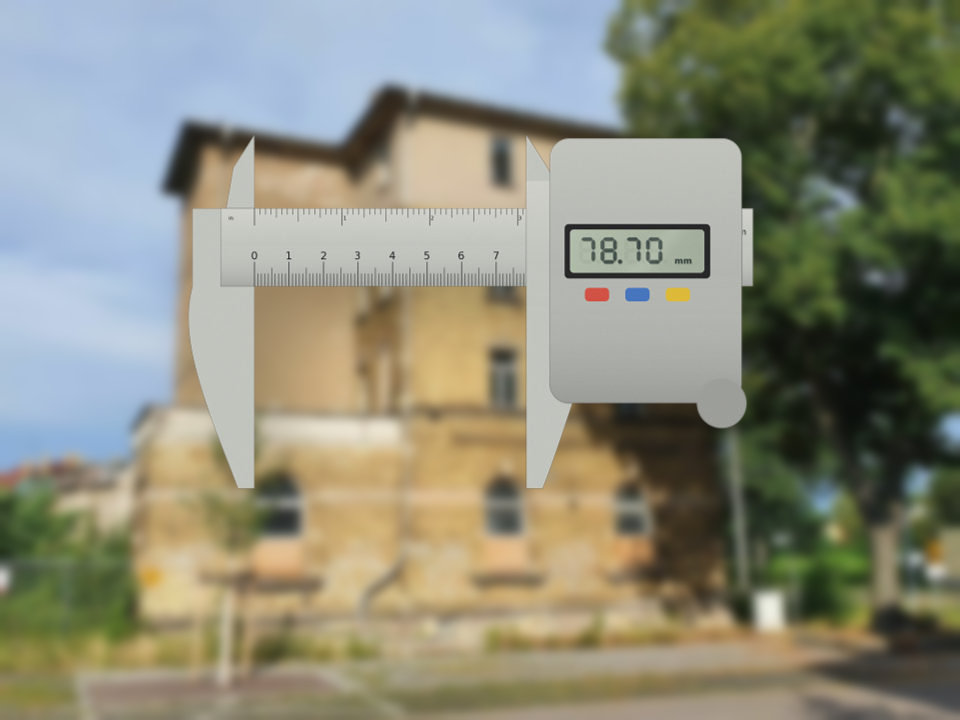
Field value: 78.70 mm
